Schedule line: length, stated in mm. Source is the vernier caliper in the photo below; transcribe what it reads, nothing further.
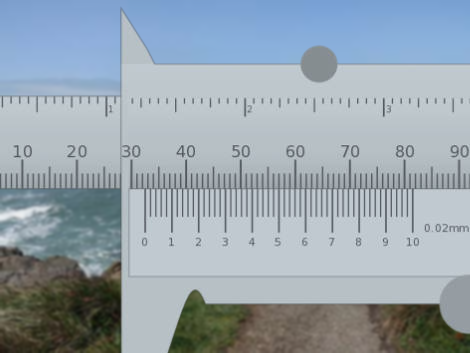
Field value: 32.5 mm
